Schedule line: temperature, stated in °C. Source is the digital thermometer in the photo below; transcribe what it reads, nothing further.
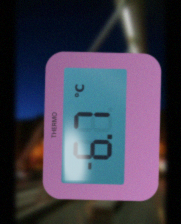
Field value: -6.7 °C
